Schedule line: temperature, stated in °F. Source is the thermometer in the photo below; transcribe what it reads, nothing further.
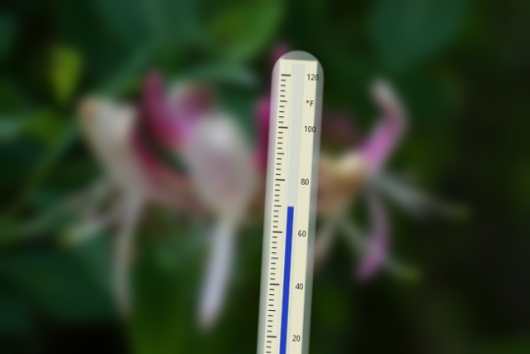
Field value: 70 °F
